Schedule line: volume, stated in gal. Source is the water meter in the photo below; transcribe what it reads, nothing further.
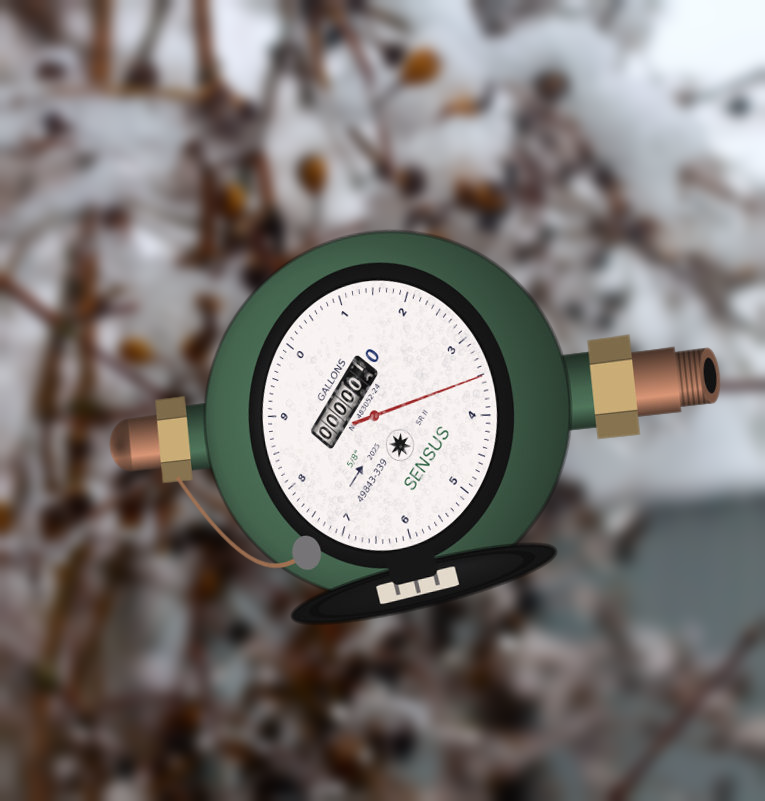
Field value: 13.5 gal
